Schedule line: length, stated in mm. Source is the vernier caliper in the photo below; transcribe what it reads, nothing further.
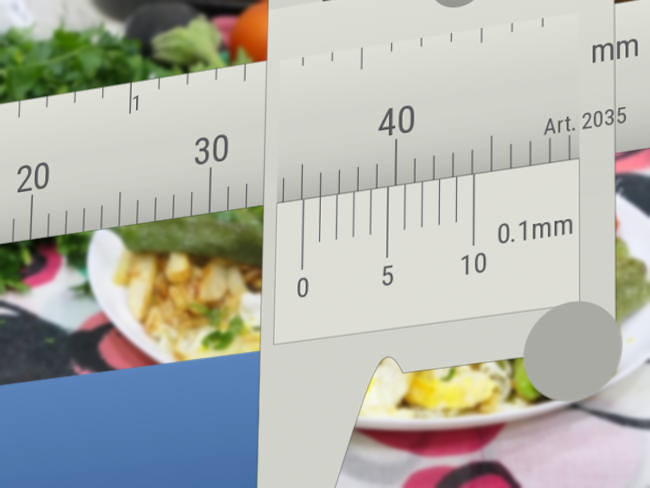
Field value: 35.1 mm
